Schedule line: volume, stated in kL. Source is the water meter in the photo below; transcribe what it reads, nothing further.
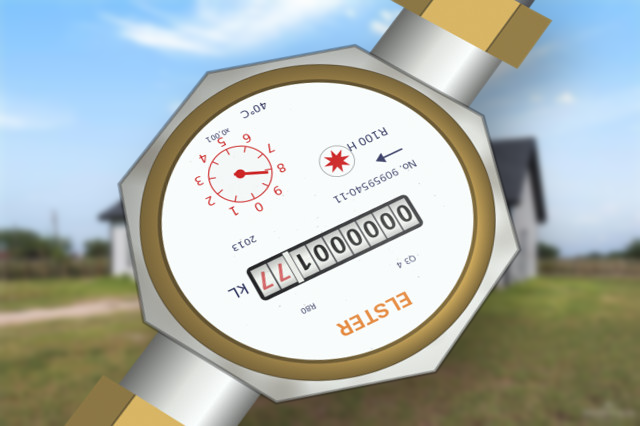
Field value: 1.778 kL
